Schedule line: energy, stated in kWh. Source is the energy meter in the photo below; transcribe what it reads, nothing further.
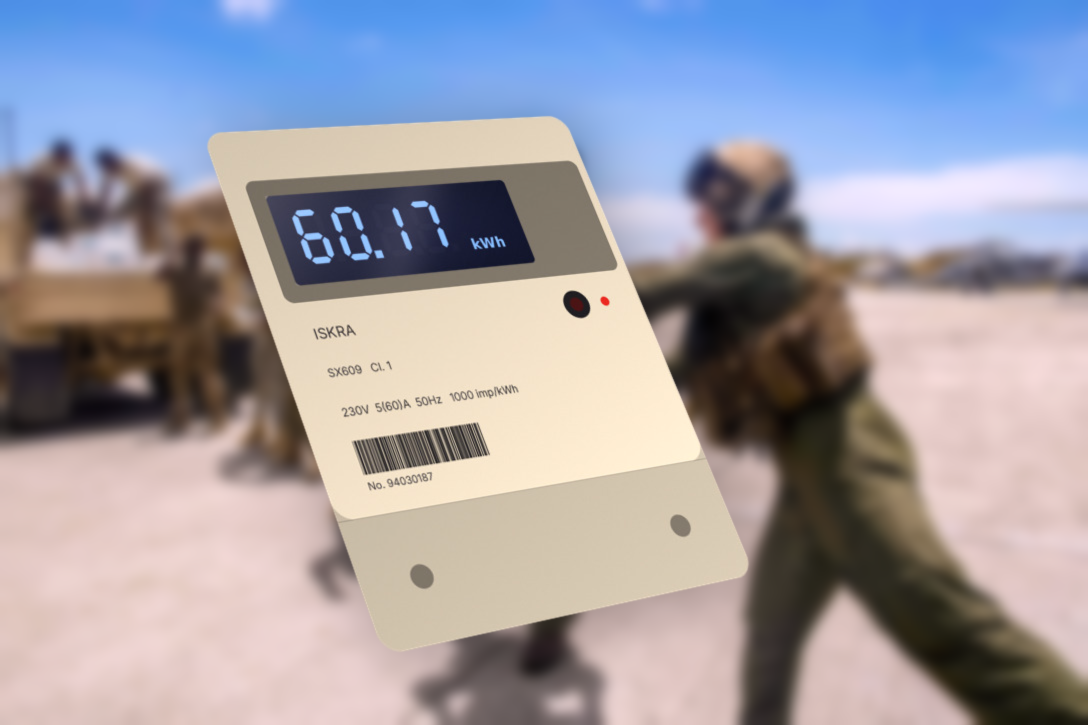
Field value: 60.17 kWh
